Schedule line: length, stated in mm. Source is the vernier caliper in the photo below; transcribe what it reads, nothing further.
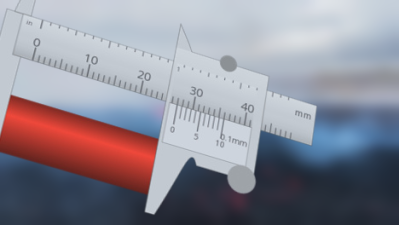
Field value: 27.0 mm
